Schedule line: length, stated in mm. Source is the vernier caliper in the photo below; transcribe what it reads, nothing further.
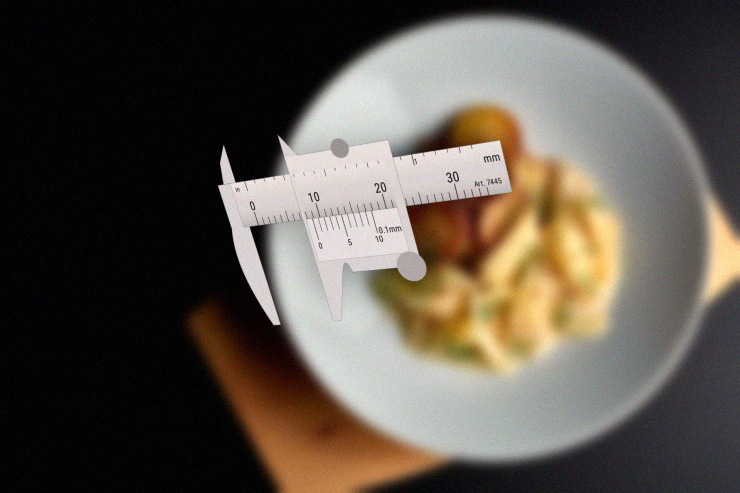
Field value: 8.8 mm
